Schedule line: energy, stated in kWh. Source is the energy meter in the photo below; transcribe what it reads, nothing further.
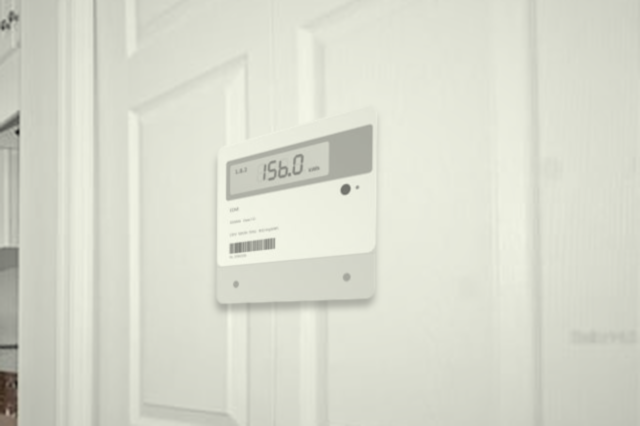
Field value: 156.0 kWh
